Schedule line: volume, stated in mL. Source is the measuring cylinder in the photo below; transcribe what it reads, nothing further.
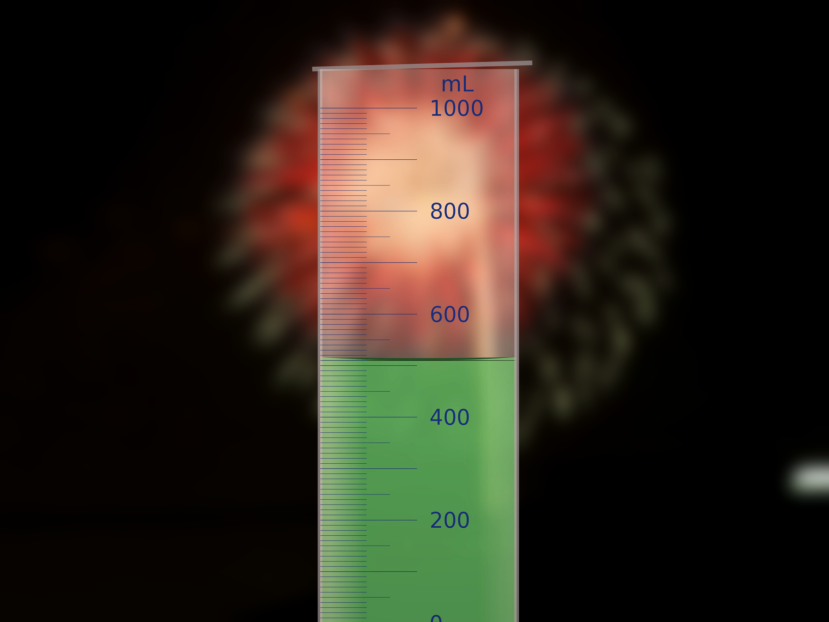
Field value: 510 mL
